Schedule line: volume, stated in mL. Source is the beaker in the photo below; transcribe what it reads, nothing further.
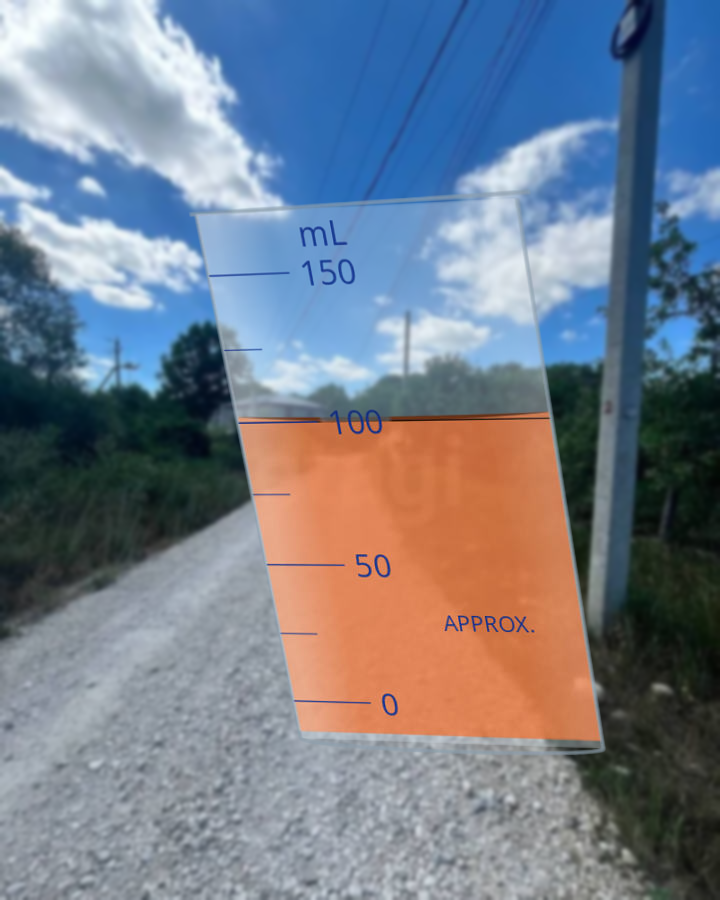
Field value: 100 mL
